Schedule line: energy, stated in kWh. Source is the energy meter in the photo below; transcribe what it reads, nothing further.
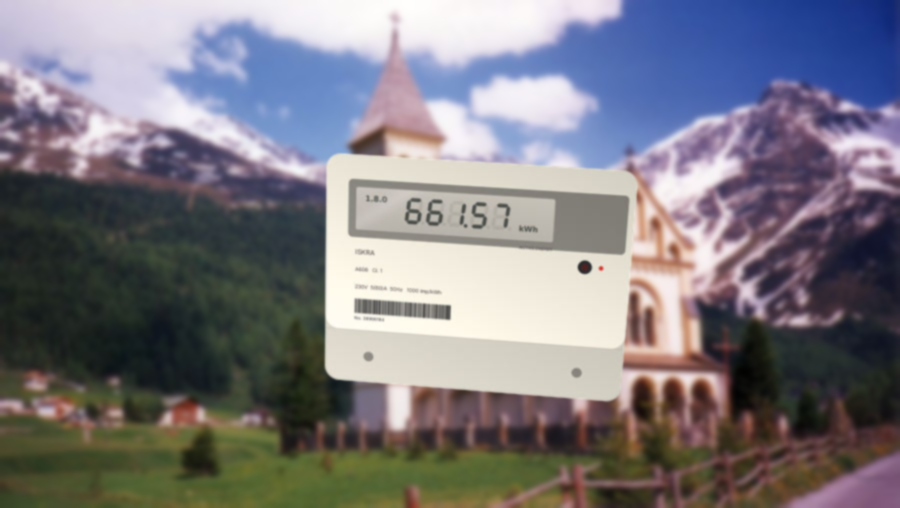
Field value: 661.57 kWh
